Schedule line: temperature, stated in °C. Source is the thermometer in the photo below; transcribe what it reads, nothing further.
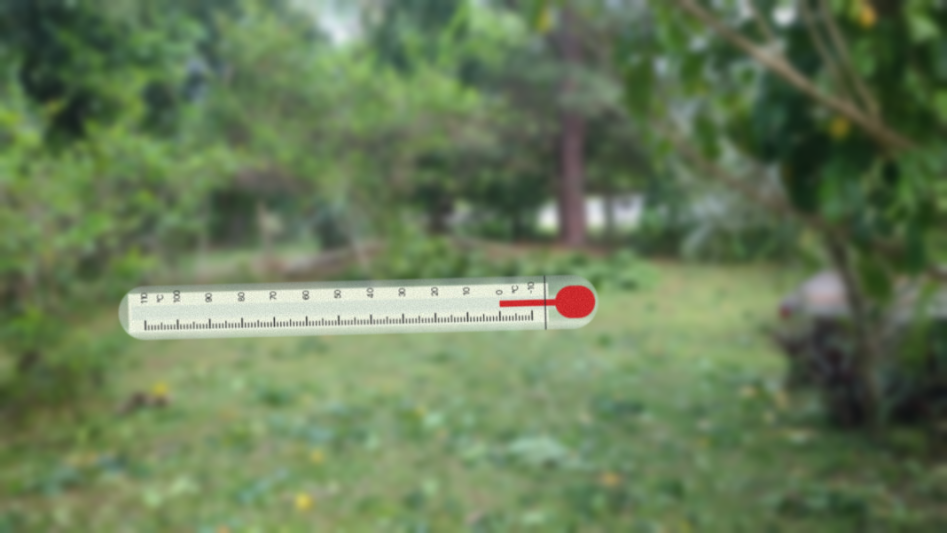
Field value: 0 °C
